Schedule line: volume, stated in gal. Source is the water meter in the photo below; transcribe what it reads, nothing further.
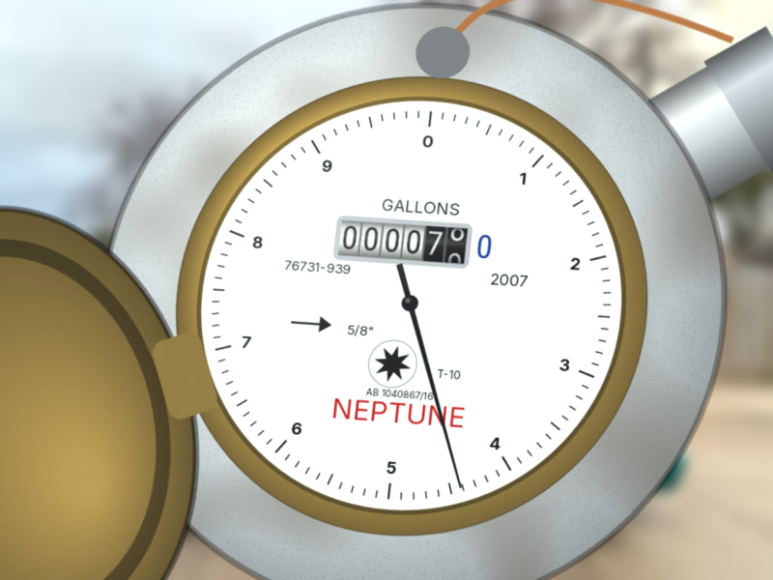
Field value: 784.4 gal
